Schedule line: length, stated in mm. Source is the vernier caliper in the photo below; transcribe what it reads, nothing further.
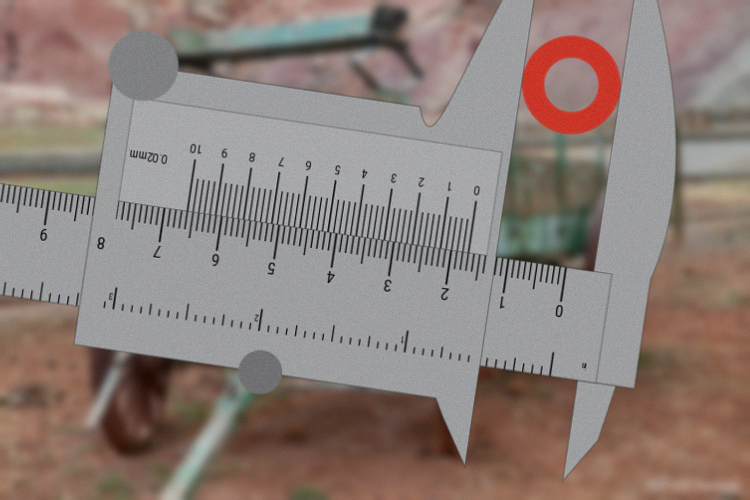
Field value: 17.0 mm
